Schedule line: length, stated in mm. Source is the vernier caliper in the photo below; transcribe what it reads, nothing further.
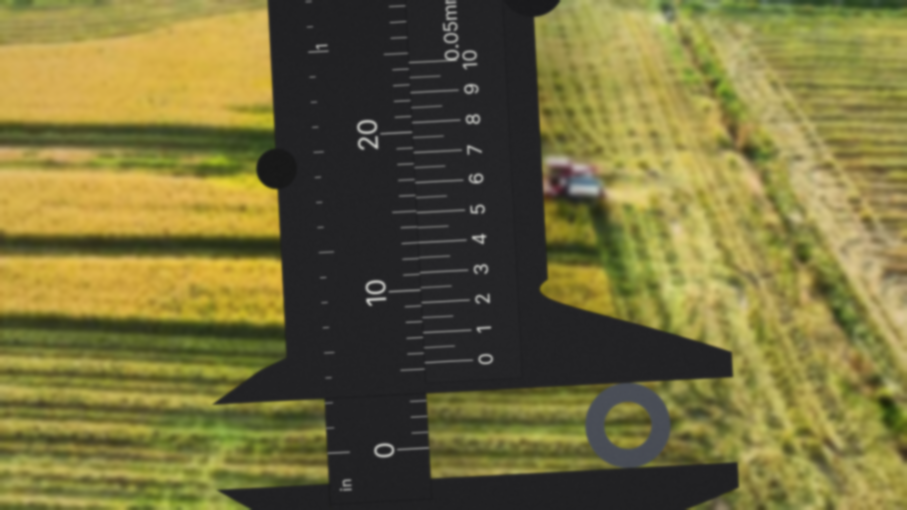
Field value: 5.4 mm
